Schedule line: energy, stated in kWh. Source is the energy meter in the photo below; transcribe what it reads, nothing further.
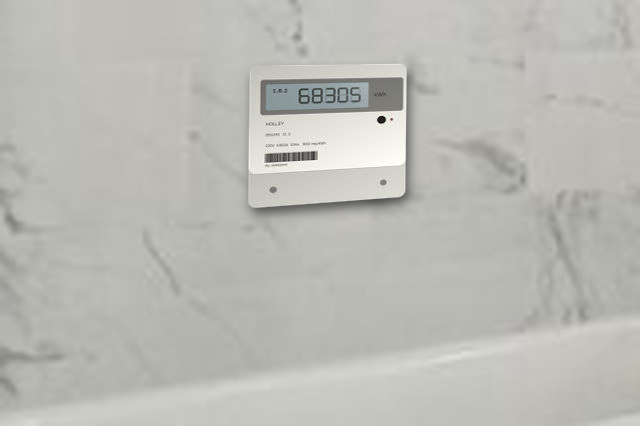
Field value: 68305 kWh
